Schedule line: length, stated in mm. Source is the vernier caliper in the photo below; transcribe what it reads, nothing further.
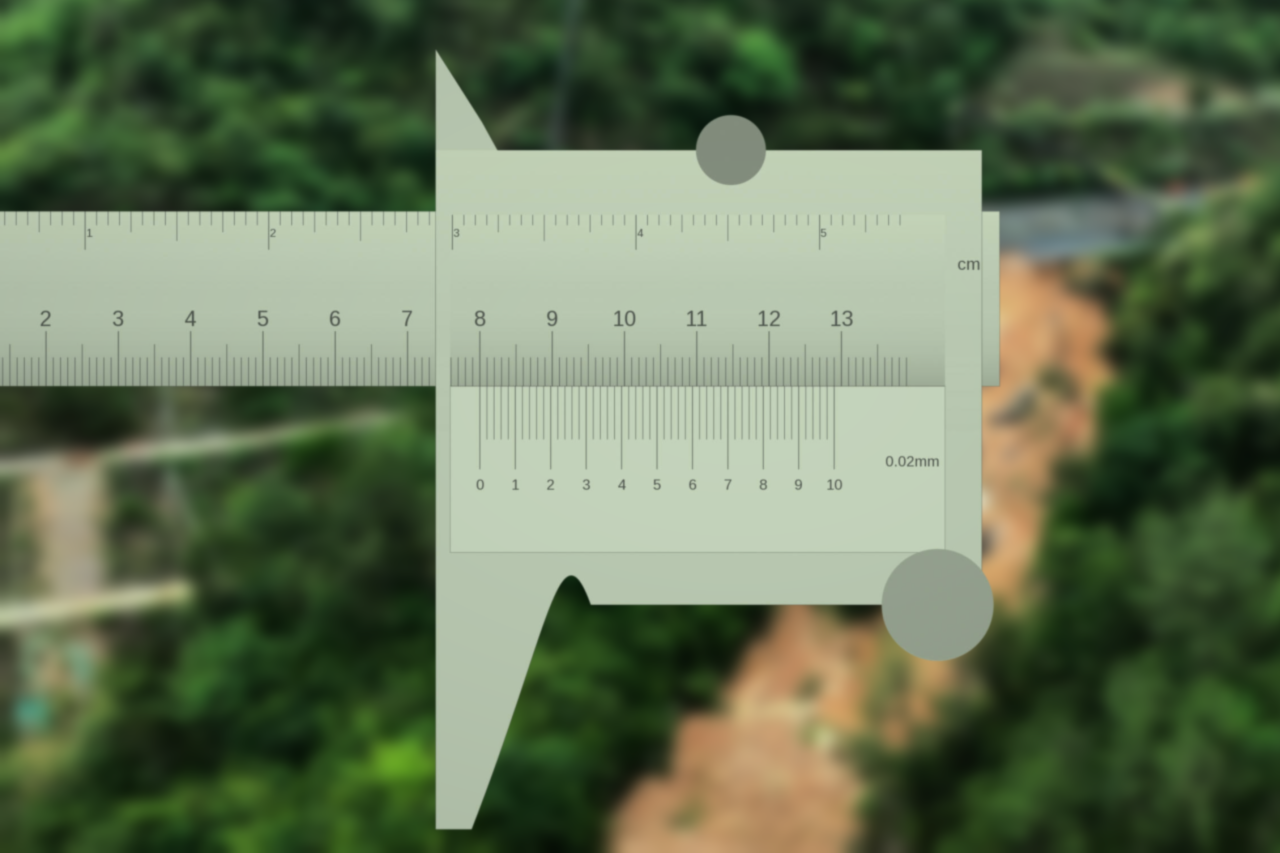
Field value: 80.0 mm
